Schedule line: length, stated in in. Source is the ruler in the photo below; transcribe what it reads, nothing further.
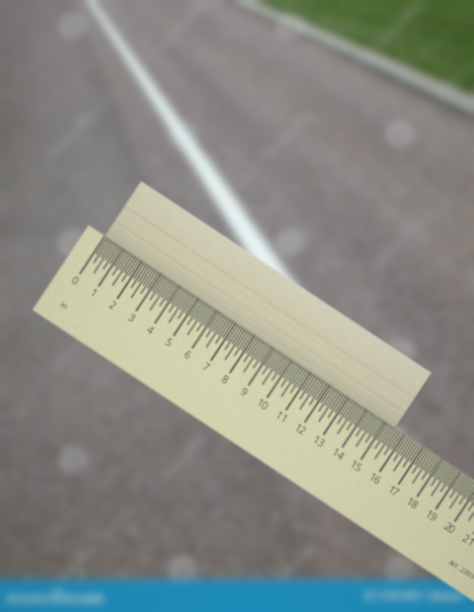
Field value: 15.5 in
